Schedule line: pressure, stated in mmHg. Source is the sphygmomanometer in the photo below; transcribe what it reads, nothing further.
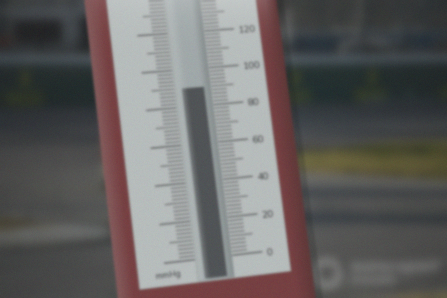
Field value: 90 mmHg
